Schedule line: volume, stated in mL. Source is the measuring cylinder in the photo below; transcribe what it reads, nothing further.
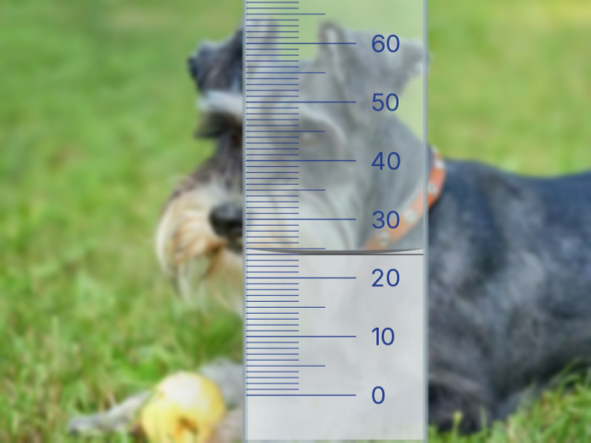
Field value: 24 mL
